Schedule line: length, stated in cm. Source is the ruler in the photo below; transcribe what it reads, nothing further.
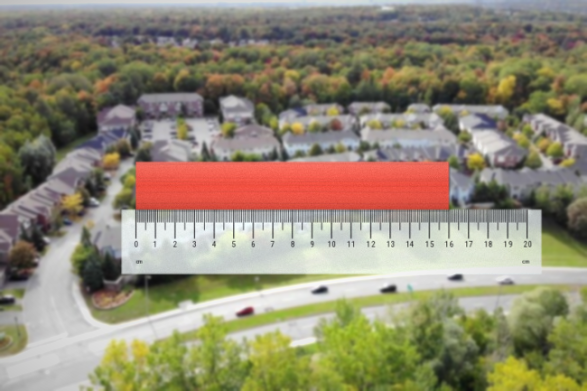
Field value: 16 cm
